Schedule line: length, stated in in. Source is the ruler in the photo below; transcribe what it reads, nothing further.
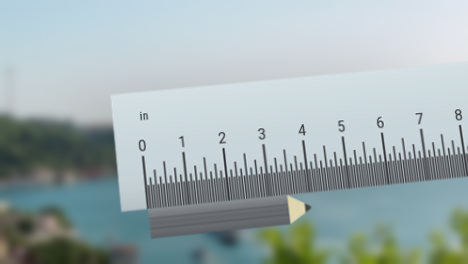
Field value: 4 in
